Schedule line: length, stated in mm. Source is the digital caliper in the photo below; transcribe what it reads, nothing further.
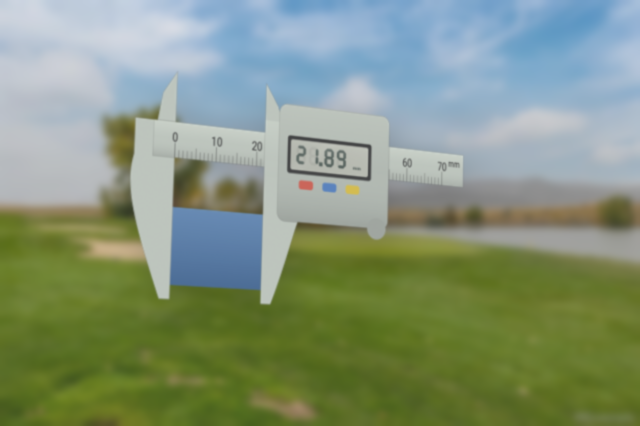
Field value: 21.89 mm
